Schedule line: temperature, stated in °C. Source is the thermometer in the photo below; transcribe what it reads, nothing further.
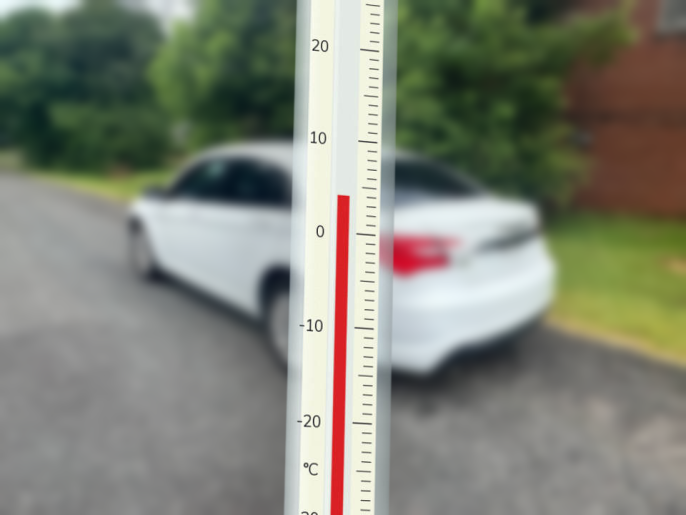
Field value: 4 °C
